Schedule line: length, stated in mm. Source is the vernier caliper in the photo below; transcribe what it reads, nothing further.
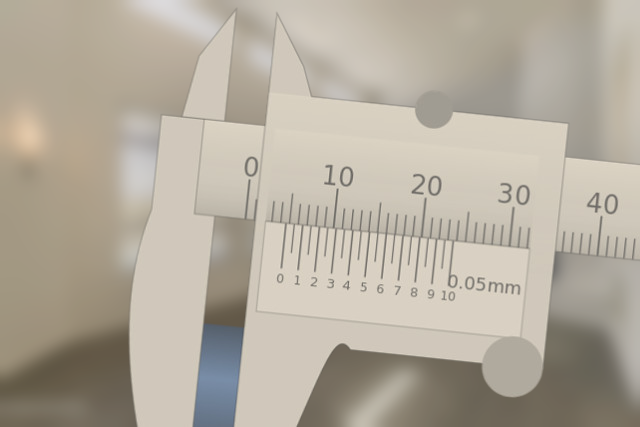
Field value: 4.6 mm
